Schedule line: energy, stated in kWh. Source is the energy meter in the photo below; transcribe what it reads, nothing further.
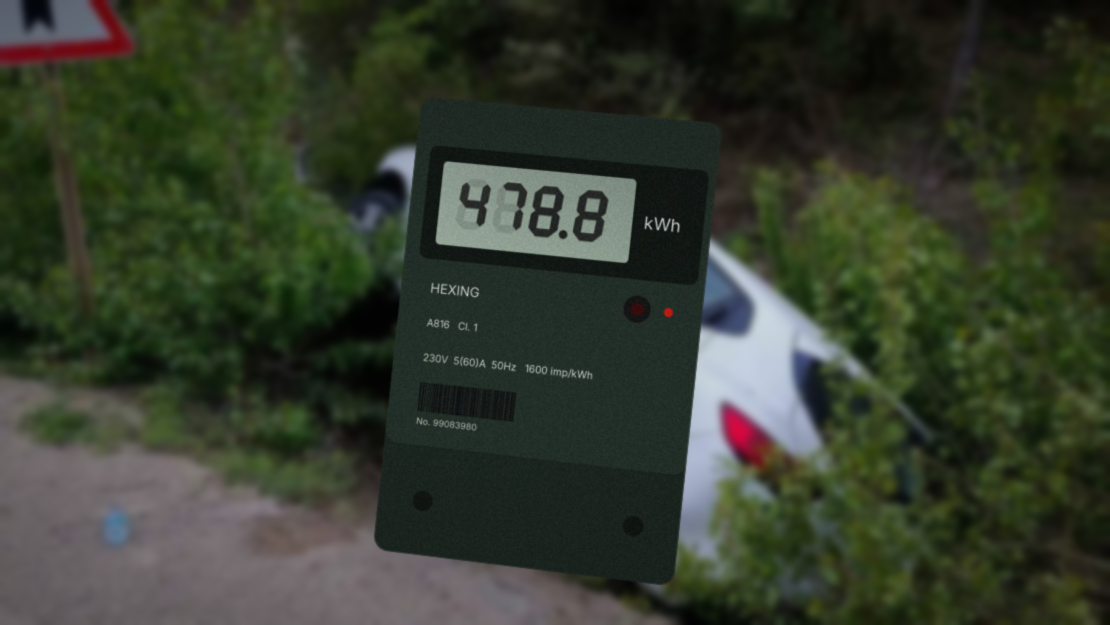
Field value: 478.8 kWh
